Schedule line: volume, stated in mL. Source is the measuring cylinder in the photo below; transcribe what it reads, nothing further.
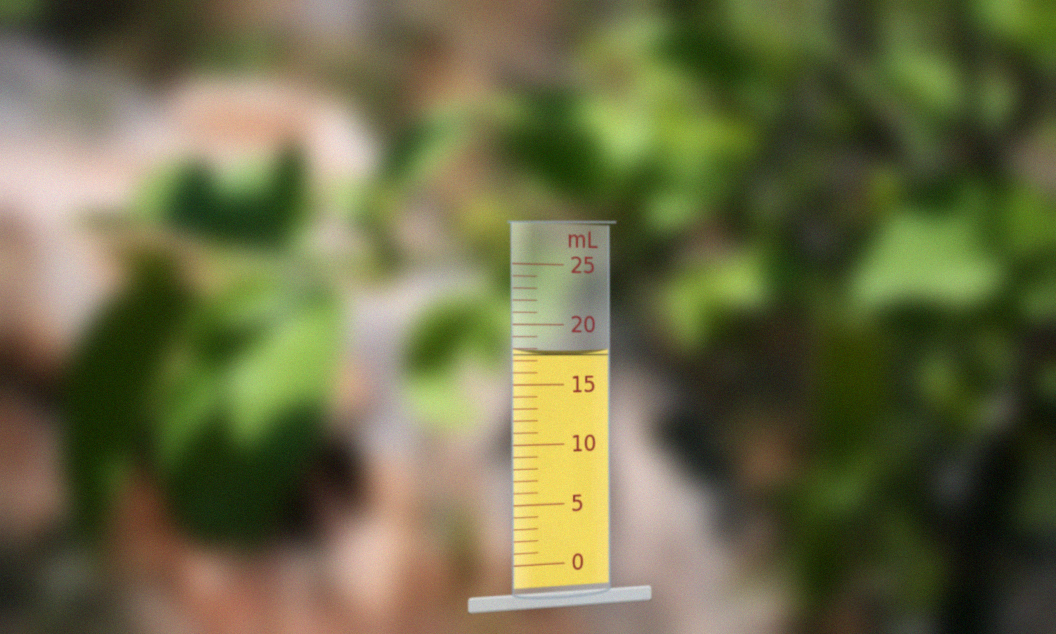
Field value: 17.5 mL
